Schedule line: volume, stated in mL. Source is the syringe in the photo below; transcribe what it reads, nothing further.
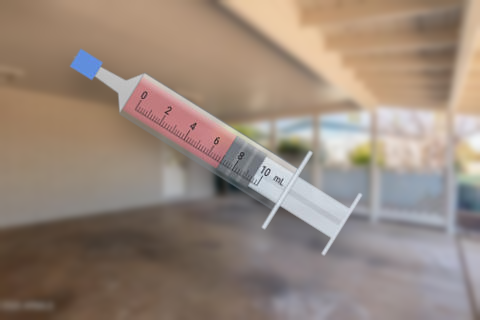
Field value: 7 mL
